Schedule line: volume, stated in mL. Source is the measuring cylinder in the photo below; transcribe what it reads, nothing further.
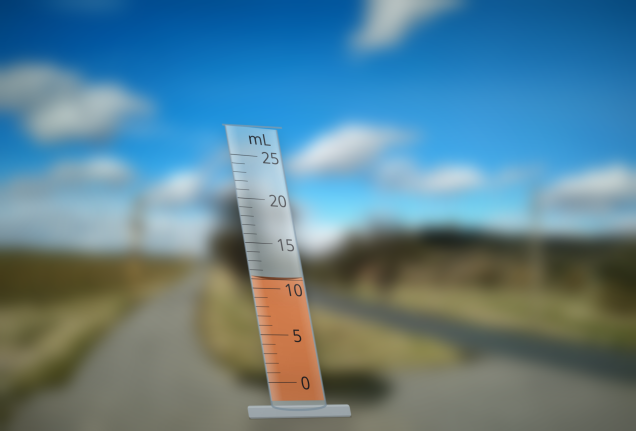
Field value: 11 mL
